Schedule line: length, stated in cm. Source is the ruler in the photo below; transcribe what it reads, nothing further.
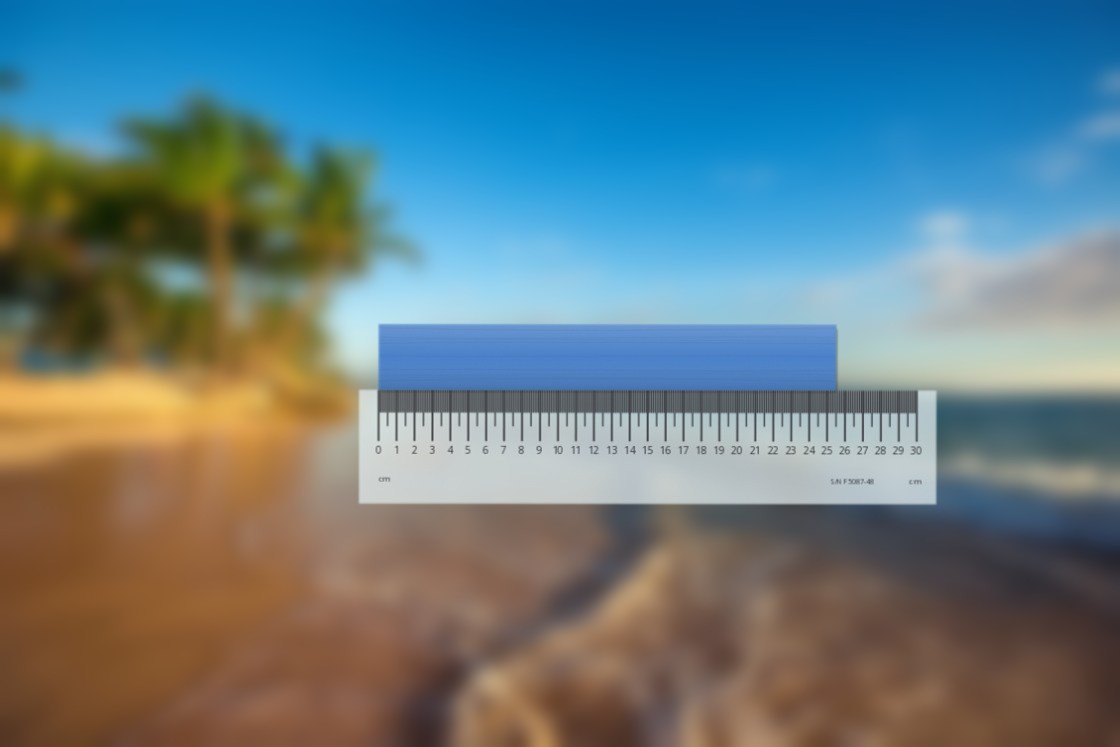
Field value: 25.5 cm
